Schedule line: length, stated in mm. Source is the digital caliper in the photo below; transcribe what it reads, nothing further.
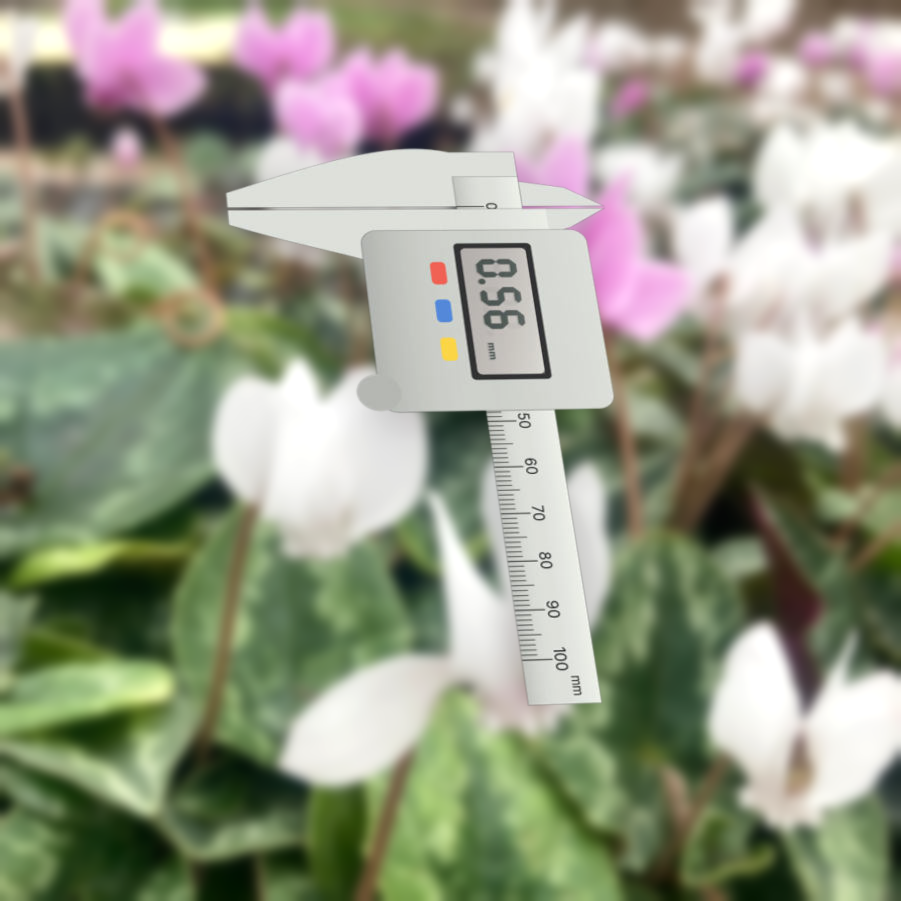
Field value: 0.56 mm
